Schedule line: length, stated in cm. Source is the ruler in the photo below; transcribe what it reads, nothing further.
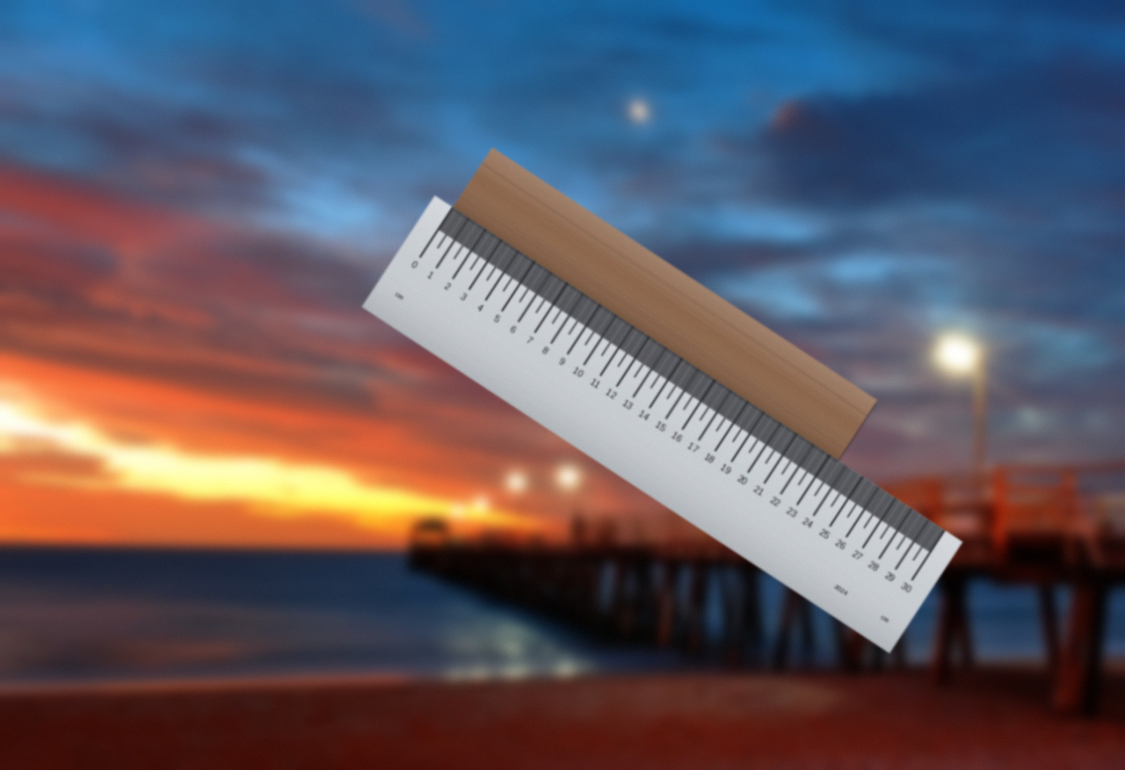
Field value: 23.5 cm
